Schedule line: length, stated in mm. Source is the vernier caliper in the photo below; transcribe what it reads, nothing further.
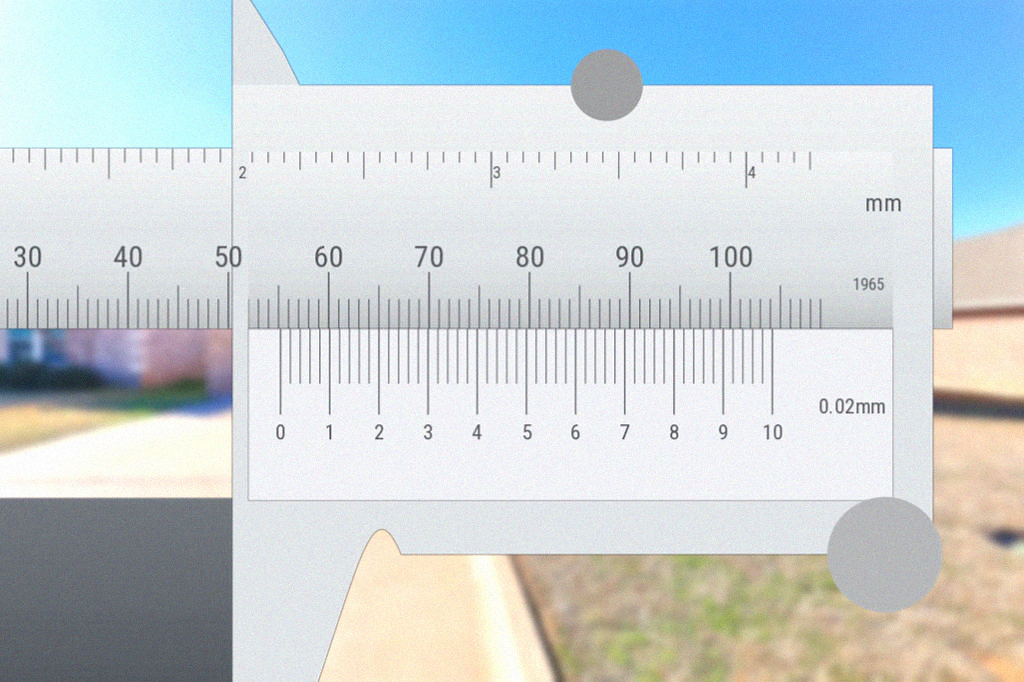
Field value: 55.2 mm
